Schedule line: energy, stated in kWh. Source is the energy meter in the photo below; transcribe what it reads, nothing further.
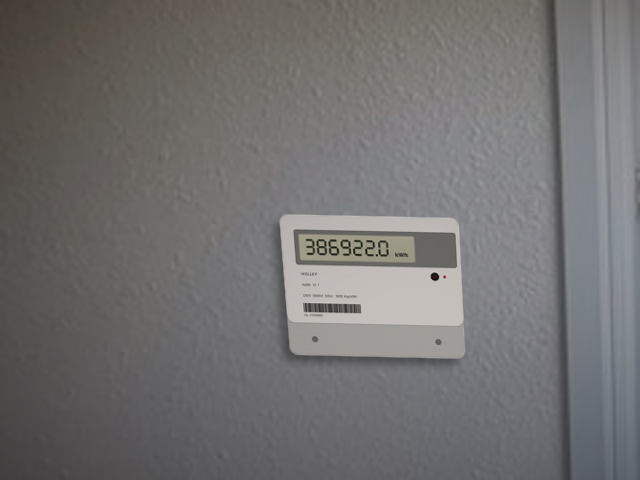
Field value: 386922.0 kWh
